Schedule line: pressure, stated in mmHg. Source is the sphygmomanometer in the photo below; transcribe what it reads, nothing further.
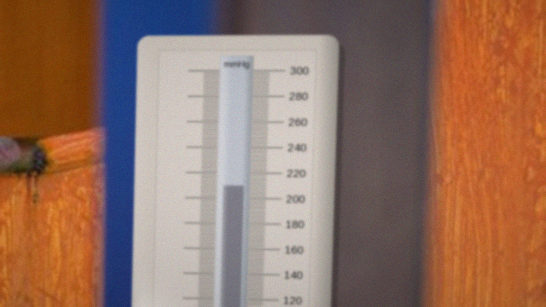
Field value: 210 mmHg
